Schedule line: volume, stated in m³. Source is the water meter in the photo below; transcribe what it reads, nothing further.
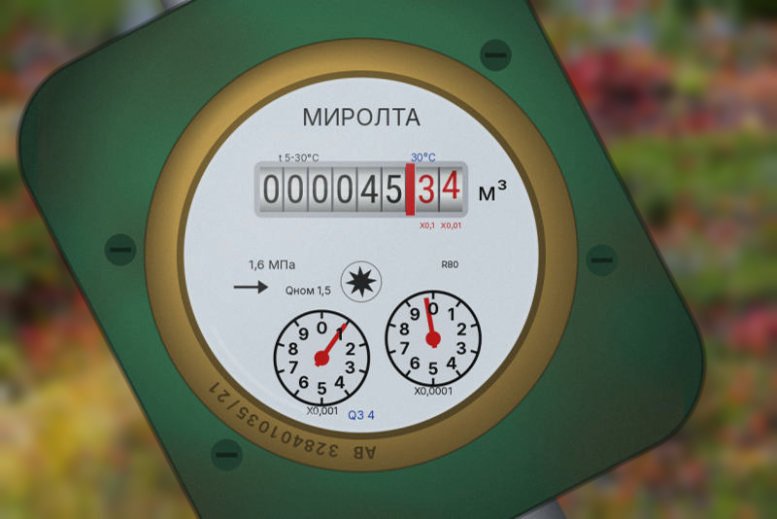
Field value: 45.3409 m³
